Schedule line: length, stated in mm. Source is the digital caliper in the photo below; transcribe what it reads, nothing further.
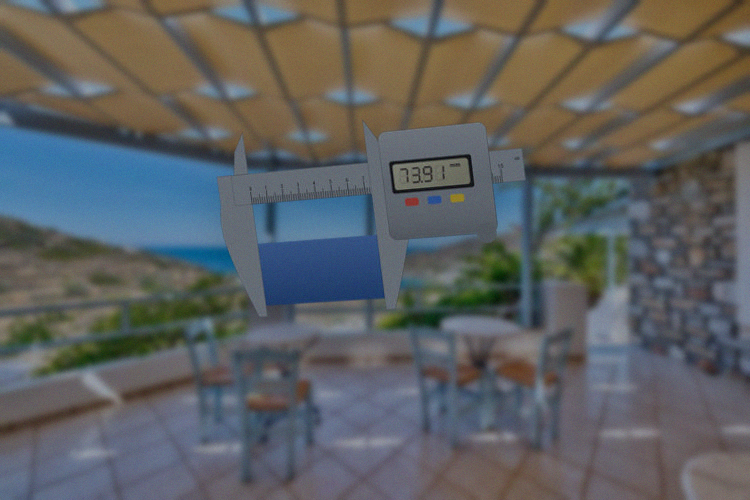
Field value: 73.91 mm
